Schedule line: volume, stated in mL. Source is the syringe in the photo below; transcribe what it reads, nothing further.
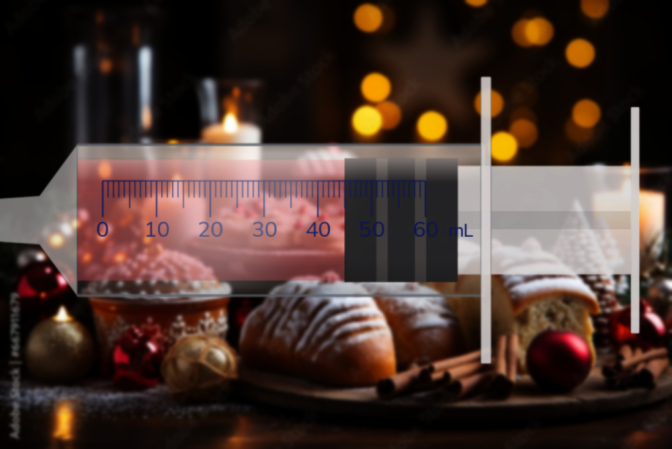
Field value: 45 mL
